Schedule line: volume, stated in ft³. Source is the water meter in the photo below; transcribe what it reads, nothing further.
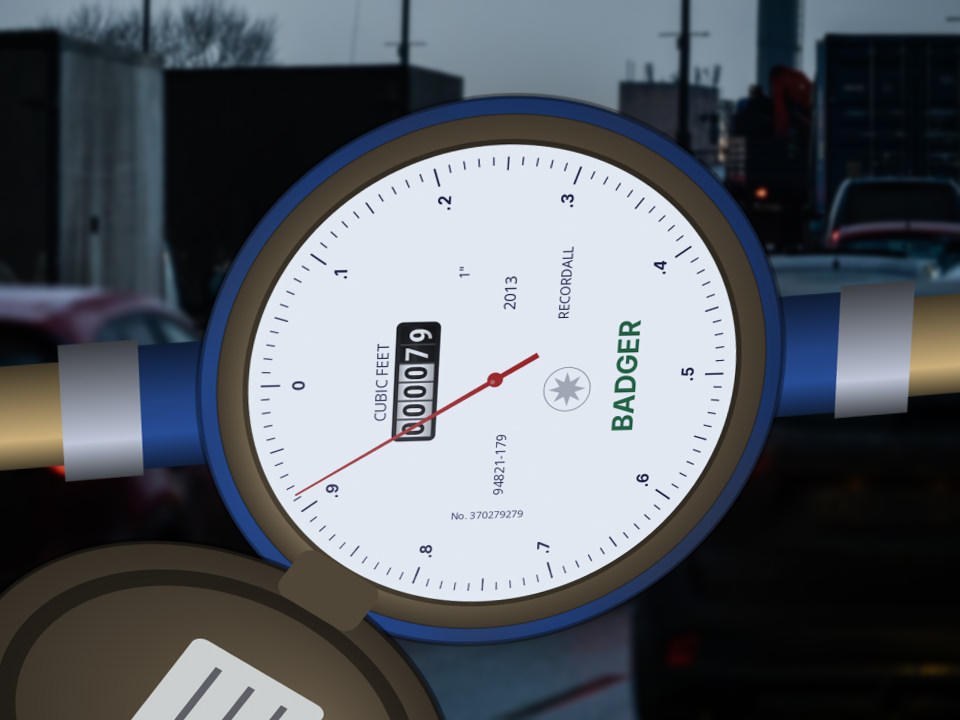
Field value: 78.91 ft³
